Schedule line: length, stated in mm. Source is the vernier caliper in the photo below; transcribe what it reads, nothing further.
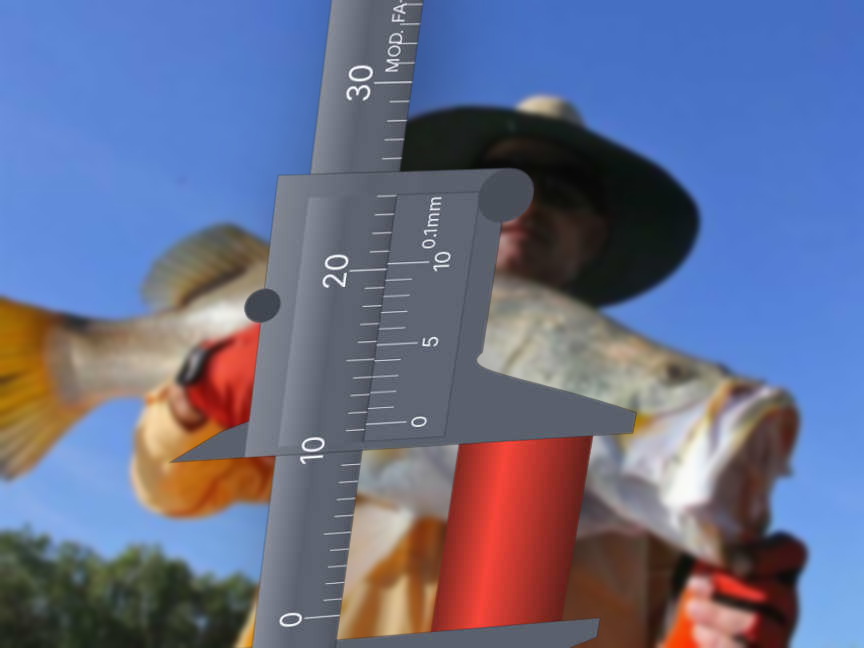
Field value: 11.3 mm
